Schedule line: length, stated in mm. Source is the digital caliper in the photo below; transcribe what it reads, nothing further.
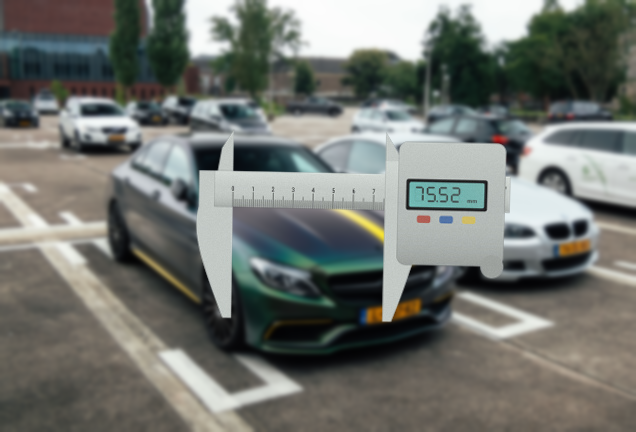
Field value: 75.52 mm
